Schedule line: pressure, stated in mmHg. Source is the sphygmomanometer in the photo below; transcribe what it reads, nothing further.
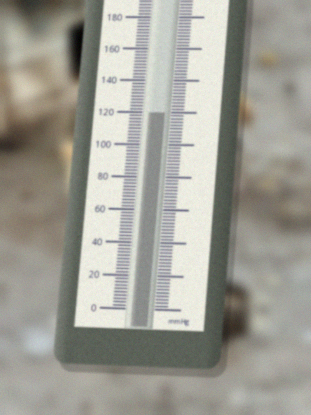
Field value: 120 mmHg
